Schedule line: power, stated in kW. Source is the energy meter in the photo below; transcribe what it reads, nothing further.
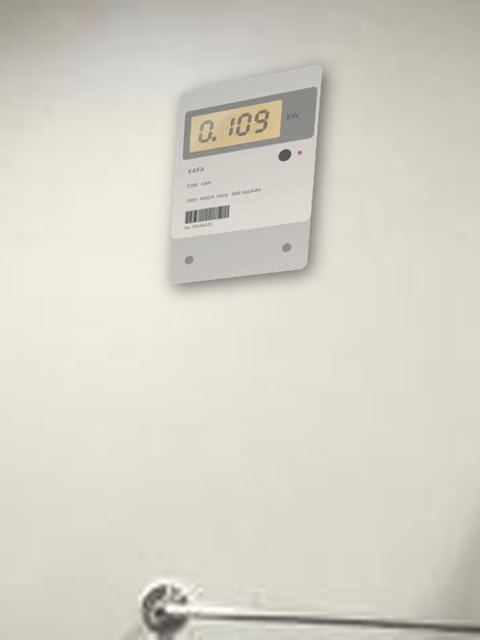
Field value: 0.109 kW
